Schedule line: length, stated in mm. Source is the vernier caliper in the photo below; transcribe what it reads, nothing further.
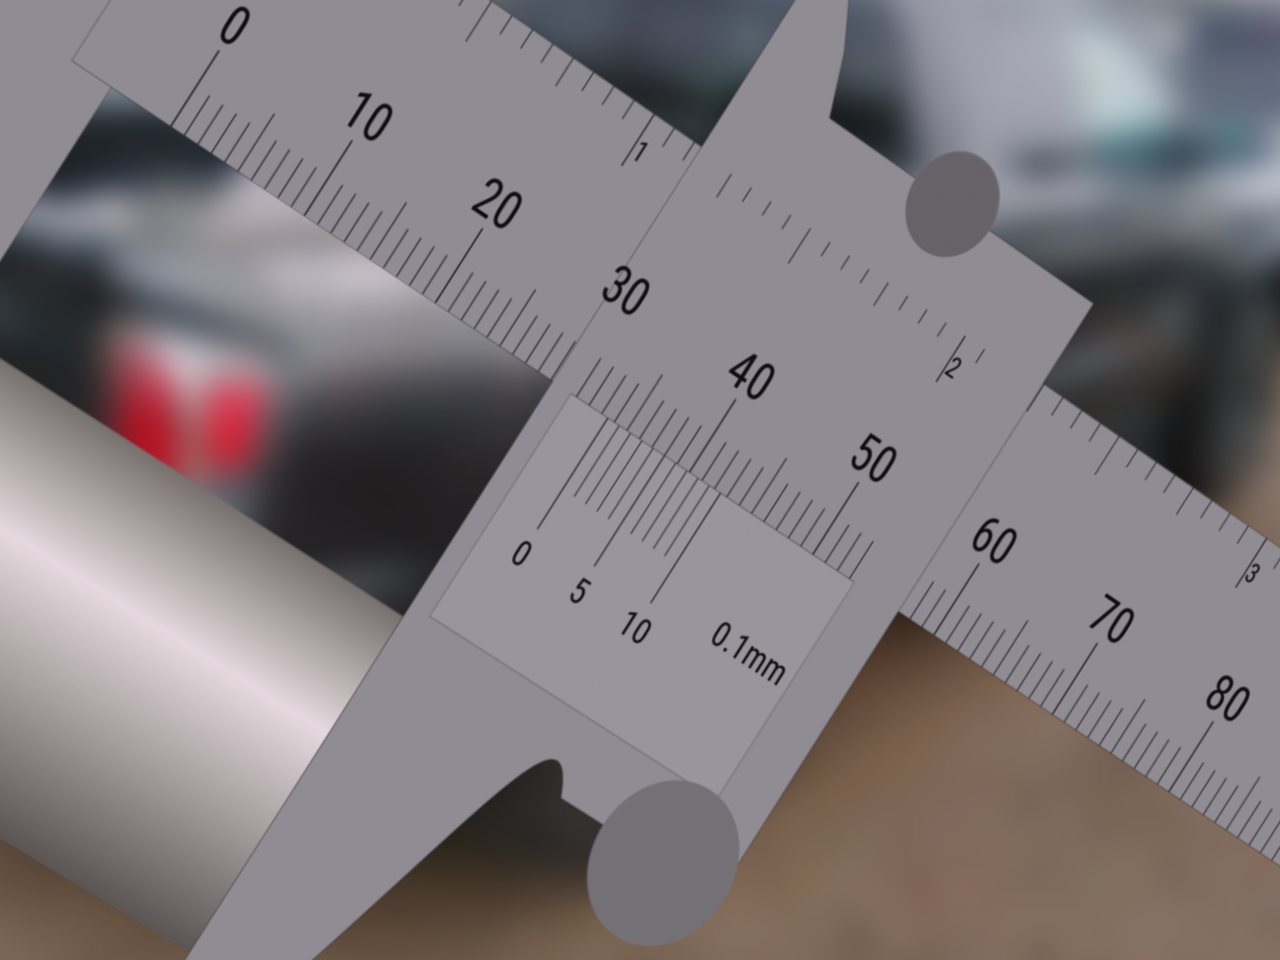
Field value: 33.5 mm
